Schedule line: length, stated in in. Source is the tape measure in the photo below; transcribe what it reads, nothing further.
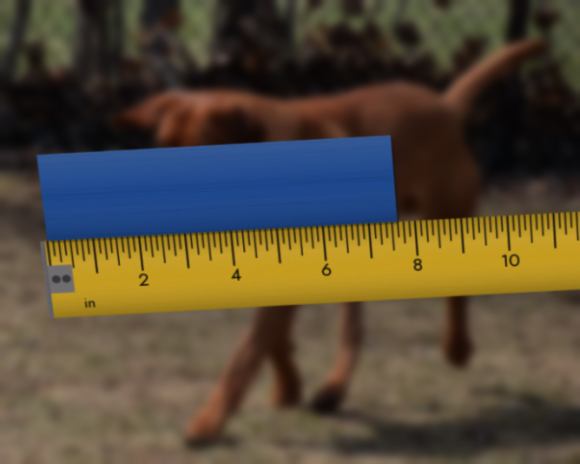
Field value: 7.625 in
